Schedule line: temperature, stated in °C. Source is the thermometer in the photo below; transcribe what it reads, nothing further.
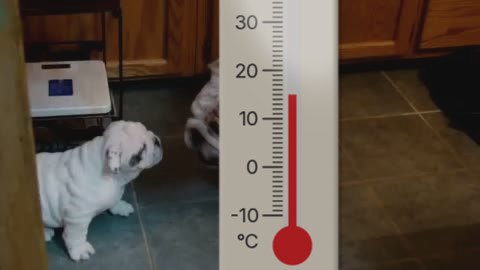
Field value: 15 °C
